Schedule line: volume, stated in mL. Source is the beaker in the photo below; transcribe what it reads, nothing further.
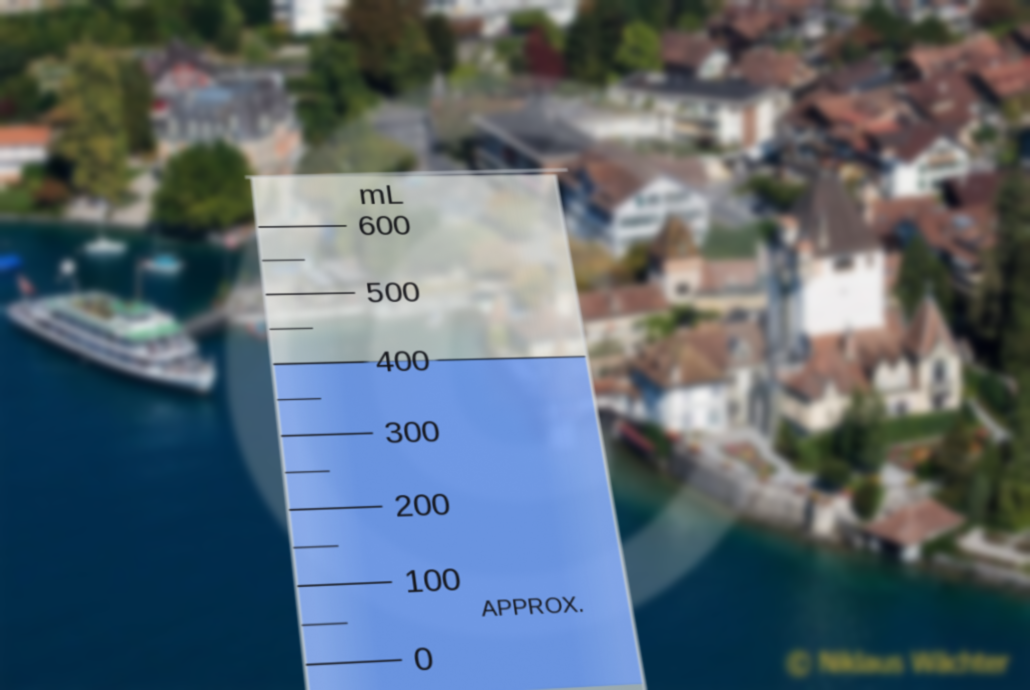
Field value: 400 mL
